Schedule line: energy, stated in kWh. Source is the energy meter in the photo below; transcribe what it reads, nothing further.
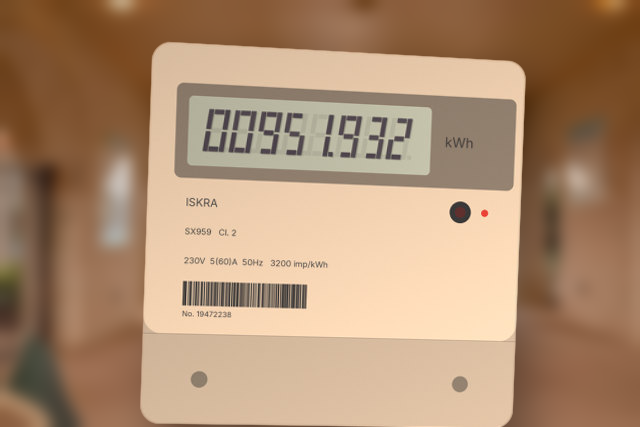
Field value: 951.932 kWh
